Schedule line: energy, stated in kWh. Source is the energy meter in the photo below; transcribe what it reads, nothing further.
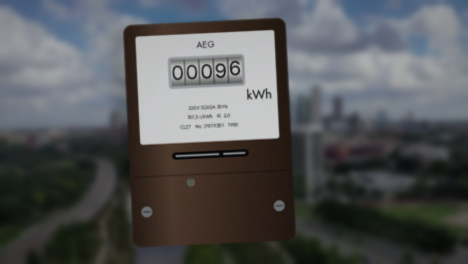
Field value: 96 kWh
